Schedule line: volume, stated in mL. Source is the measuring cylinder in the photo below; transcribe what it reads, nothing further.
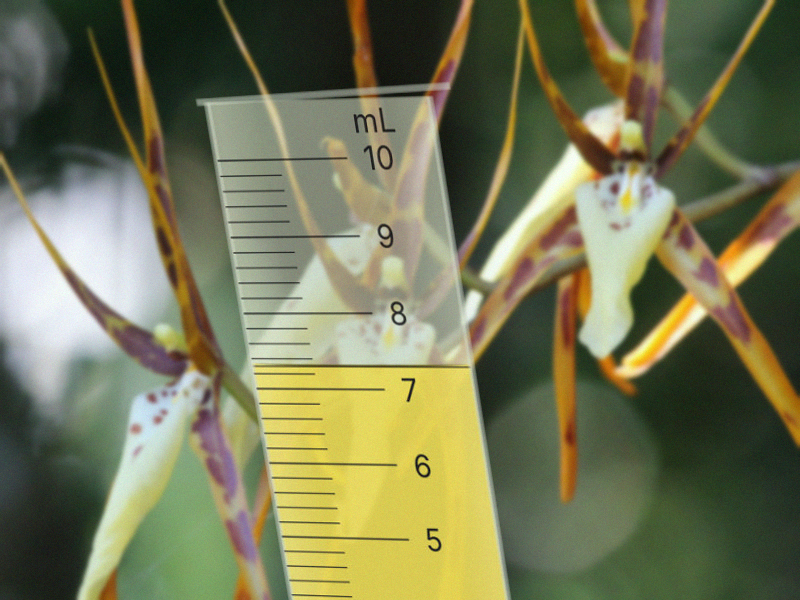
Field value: 7.3 mL
